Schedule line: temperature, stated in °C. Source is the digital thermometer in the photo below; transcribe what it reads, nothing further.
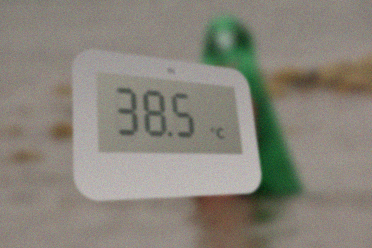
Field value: 38.5 °C
